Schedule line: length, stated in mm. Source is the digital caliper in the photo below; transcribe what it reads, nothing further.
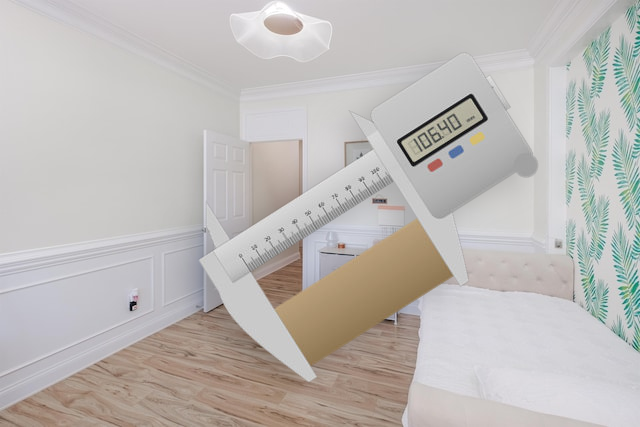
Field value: 106.40 mm
